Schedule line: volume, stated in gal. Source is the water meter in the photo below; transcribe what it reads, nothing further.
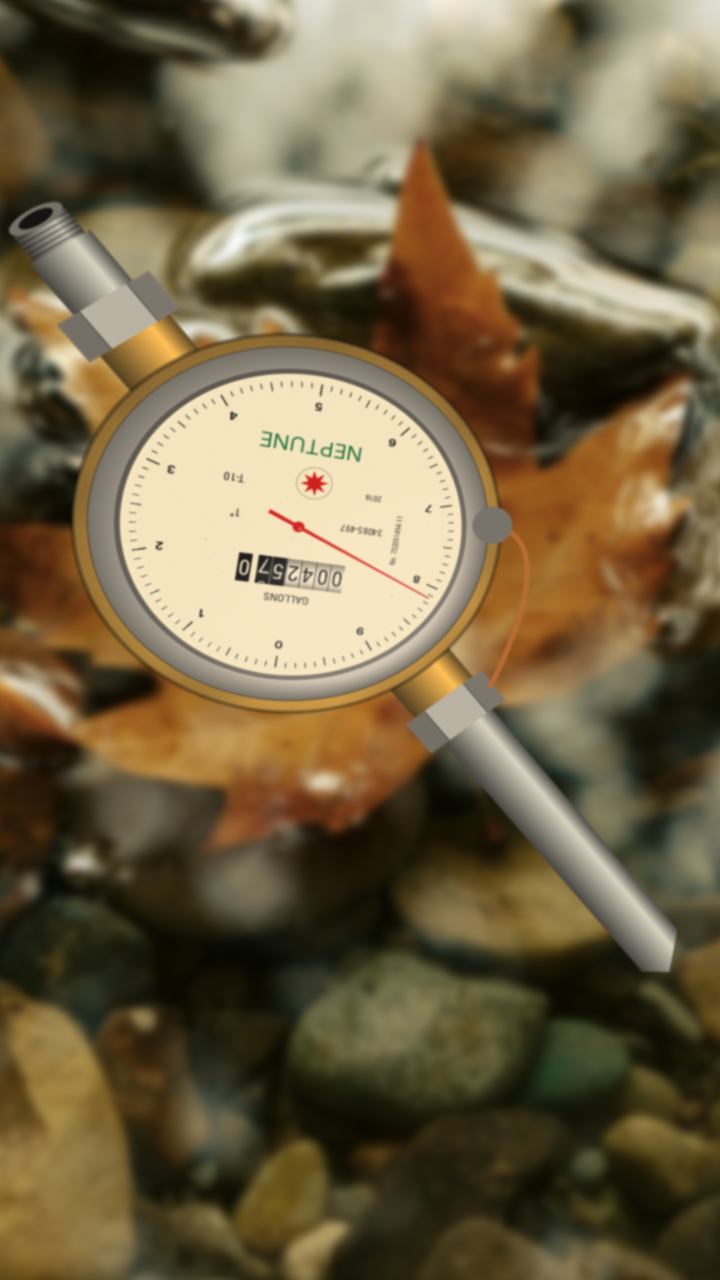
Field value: 42568.1 gal
